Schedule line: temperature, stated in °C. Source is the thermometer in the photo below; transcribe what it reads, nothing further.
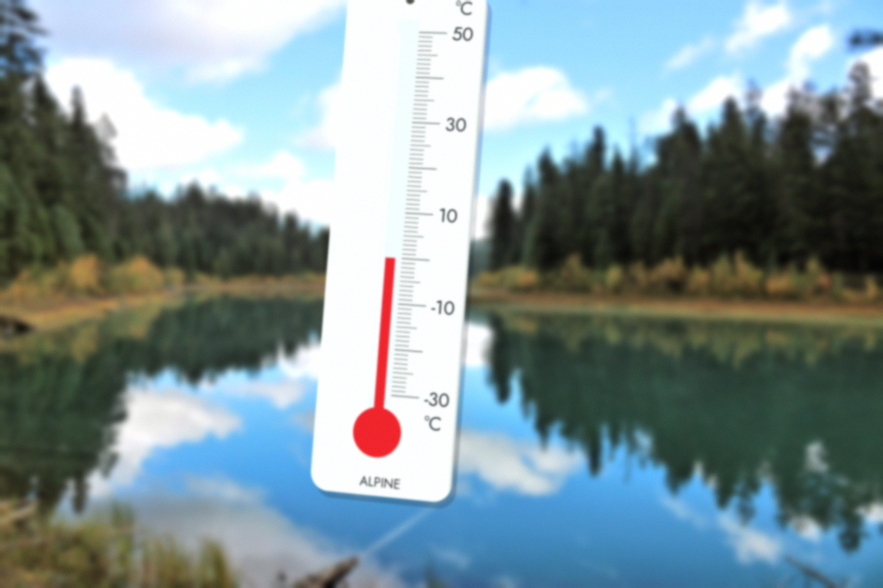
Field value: 0 °C
